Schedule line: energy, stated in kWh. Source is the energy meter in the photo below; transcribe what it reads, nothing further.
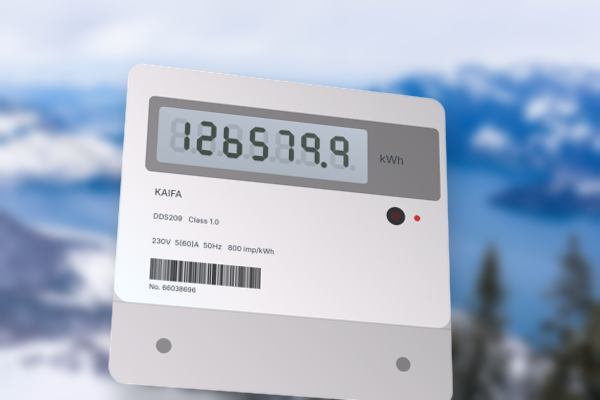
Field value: 126579.9 kWh
